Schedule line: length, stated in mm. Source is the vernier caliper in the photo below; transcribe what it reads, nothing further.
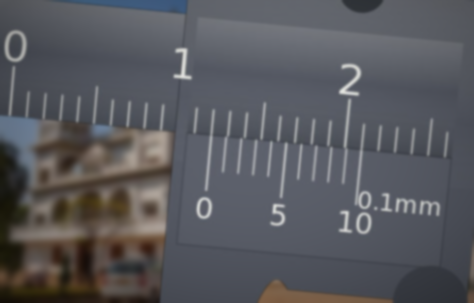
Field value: 12.0 mm
